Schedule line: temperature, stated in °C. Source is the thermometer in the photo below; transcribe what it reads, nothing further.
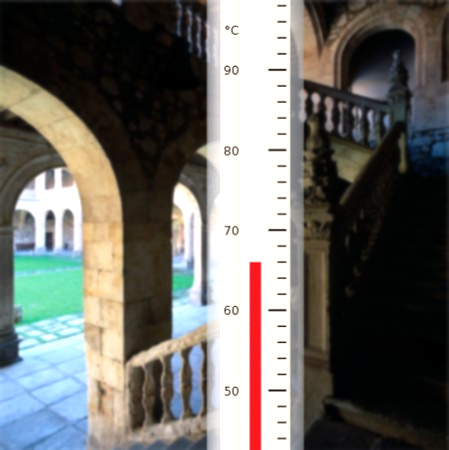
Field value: 66 °C
